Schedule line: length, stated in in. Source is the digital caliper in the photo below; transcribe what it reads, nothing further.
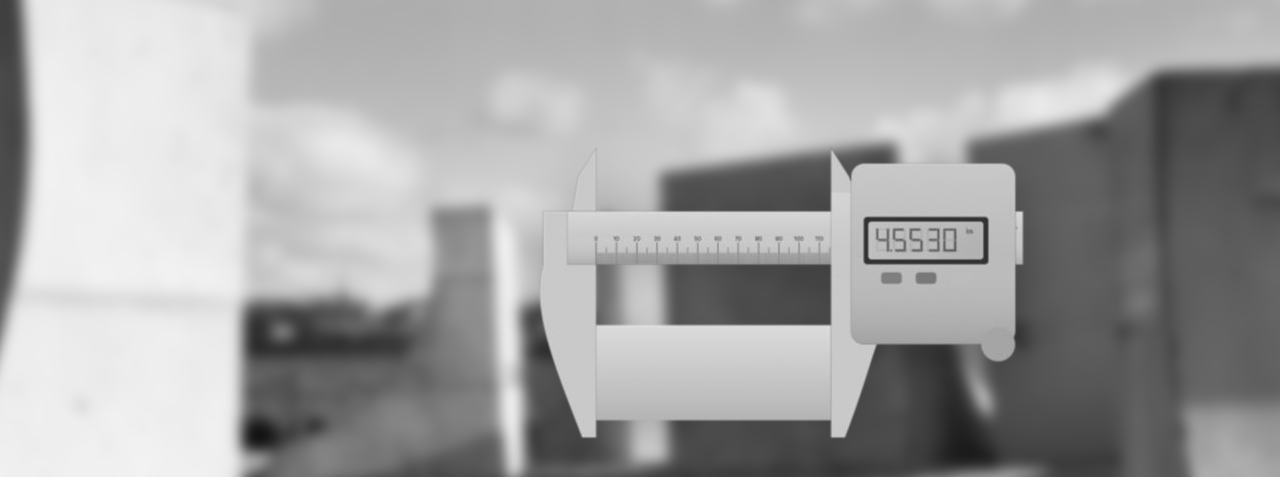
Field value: 4.5530 in
